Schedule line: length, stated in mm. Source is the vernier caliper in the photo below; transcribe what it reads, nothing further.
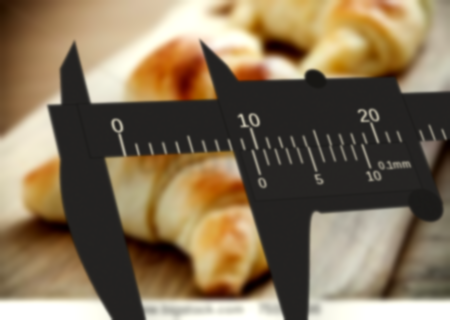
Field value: 9.6 mm
